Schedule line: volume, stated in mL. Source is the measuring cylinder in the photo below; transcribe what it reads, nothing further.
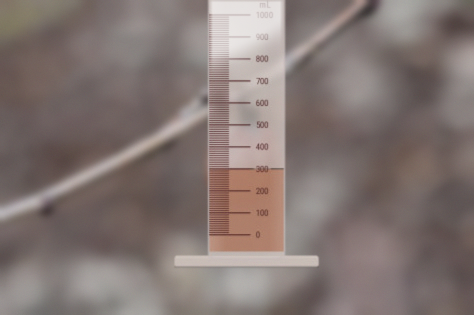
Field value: 300 mL
